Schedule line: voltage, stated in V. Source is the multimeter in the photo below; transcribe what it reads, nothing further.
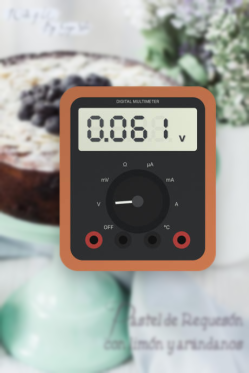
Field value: 0.061 V
